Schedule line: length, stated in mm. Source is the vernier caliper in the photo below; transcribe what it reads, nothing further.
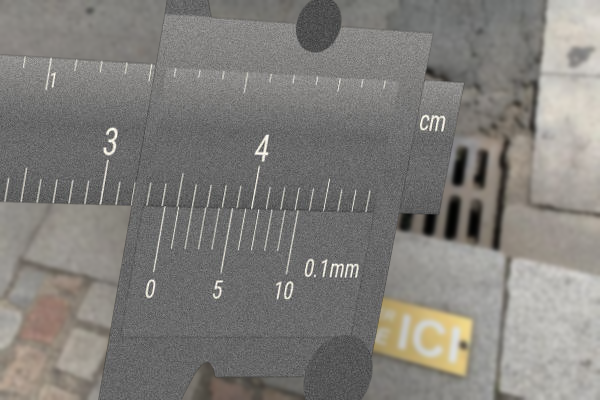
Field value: 34.2 mm
